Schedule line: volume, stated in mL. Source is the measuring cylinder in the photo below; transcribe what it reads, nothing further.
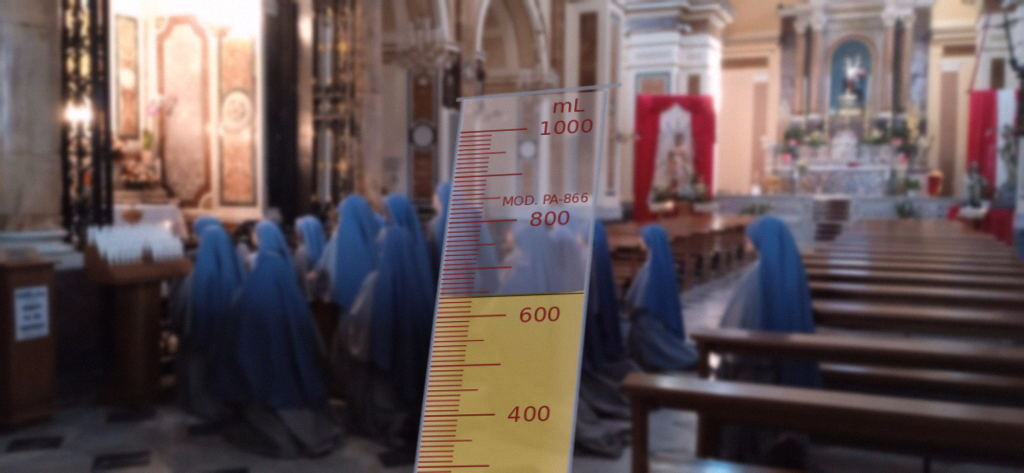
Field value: 640 mL
